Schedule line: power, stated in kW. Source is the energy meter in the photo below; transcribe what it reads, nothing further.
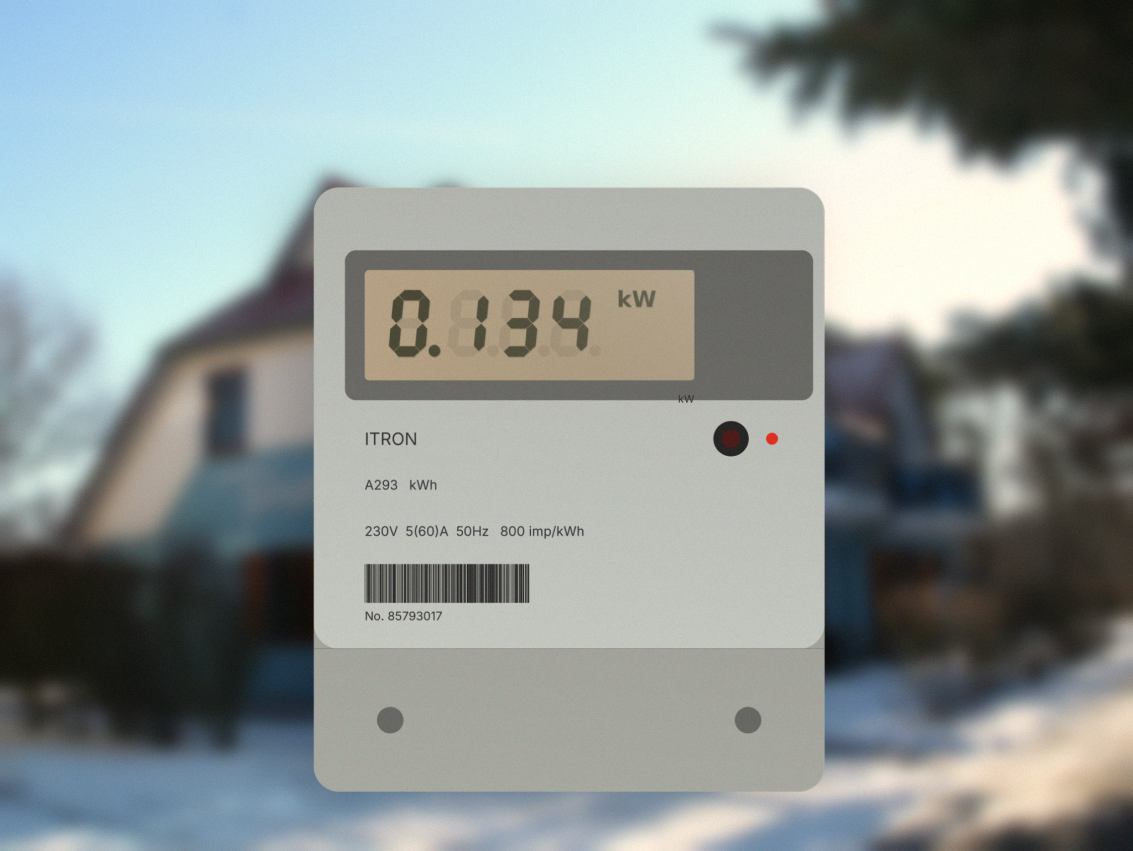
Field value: 0.134 kW
